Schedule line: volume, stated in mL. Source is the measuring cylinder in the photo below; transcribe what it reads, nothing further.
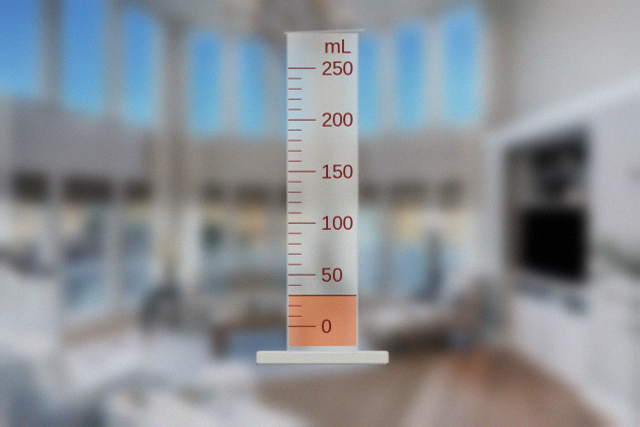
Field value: 30 mL
